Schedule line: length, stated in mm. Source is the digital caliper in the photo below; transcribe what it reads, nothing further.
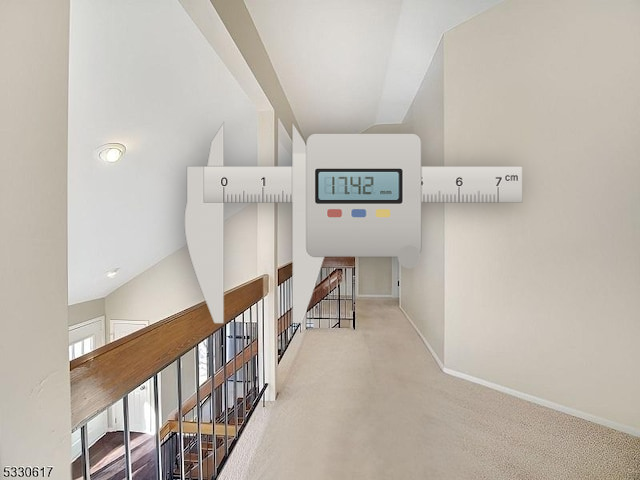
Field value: 17.42 mm
